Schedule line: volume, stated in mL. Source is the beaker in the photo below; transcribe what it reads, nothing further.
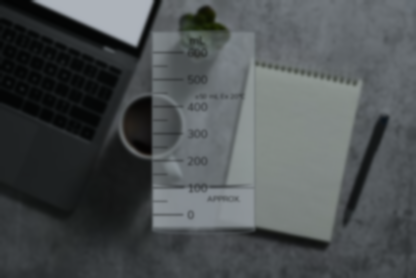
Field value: 100 mL
